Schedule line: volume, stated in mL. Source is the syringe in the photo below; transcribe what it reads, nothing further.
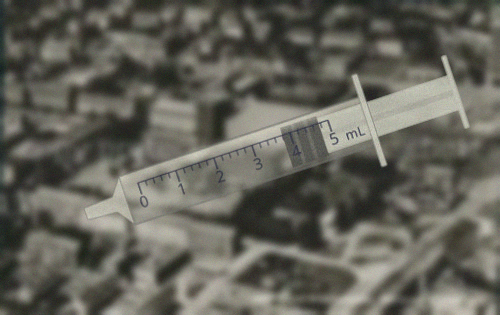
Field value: 3.8 mL
